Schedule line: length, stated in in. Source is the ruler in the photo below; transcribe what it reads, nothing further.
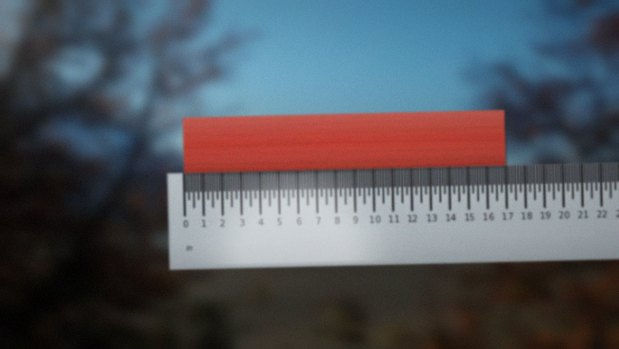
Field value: 17 in
